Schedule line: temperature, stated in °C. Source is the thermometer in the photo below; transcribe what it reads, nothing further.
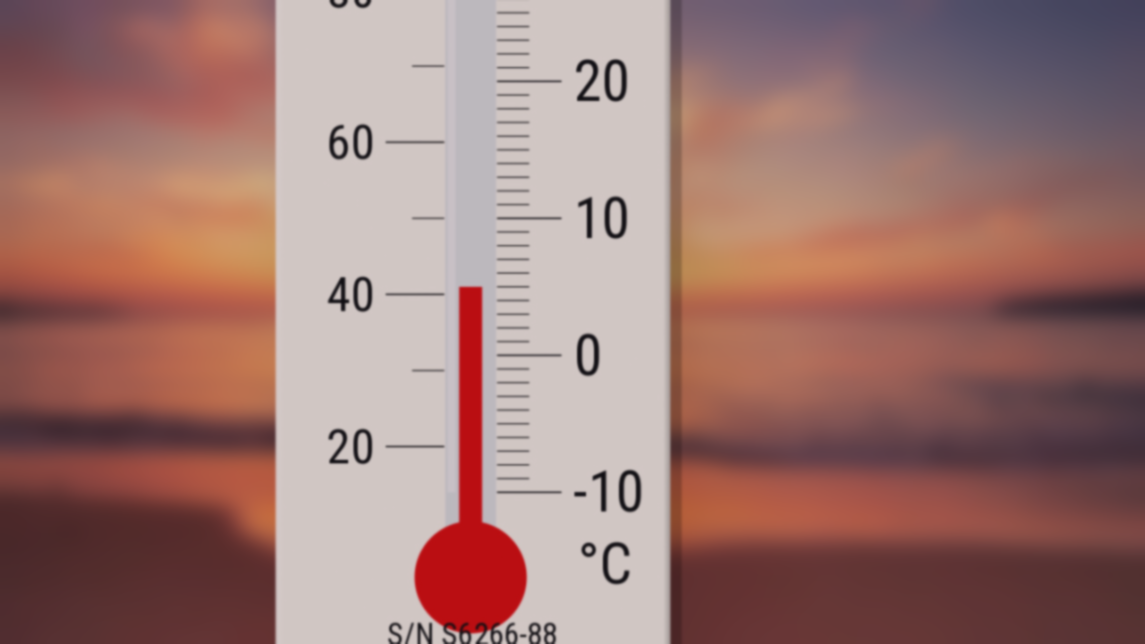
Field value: 5 °C
